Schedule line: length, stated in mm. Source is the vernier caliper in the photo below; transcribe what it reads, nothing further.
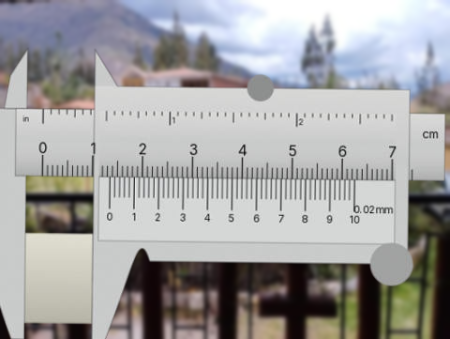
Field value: 13.5 mm
